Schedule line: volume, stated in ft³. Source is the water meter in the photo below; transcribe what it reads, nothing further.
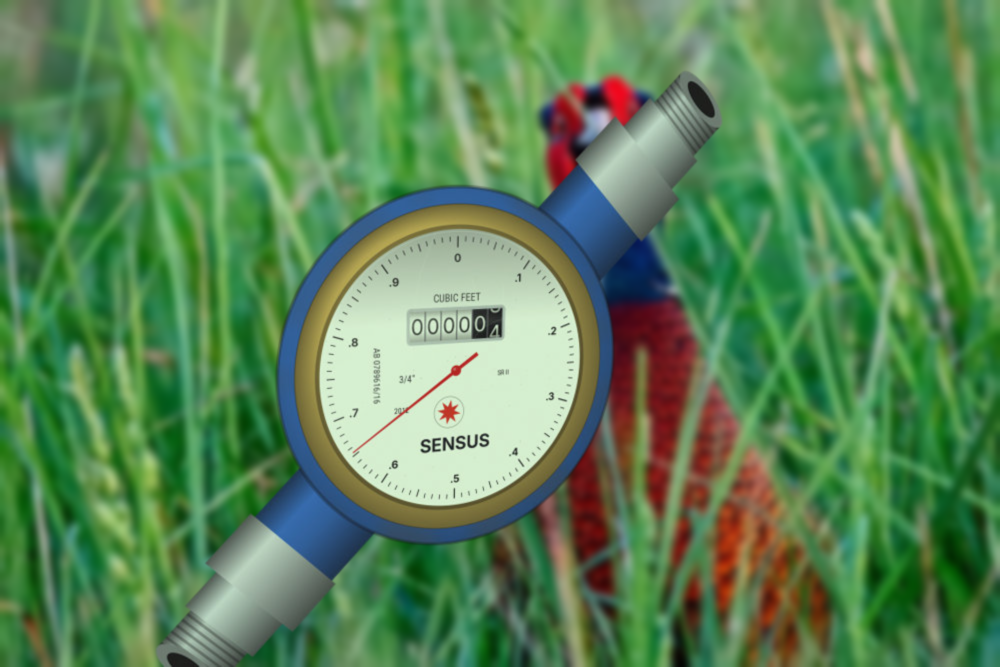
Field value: 3.65 ft³
